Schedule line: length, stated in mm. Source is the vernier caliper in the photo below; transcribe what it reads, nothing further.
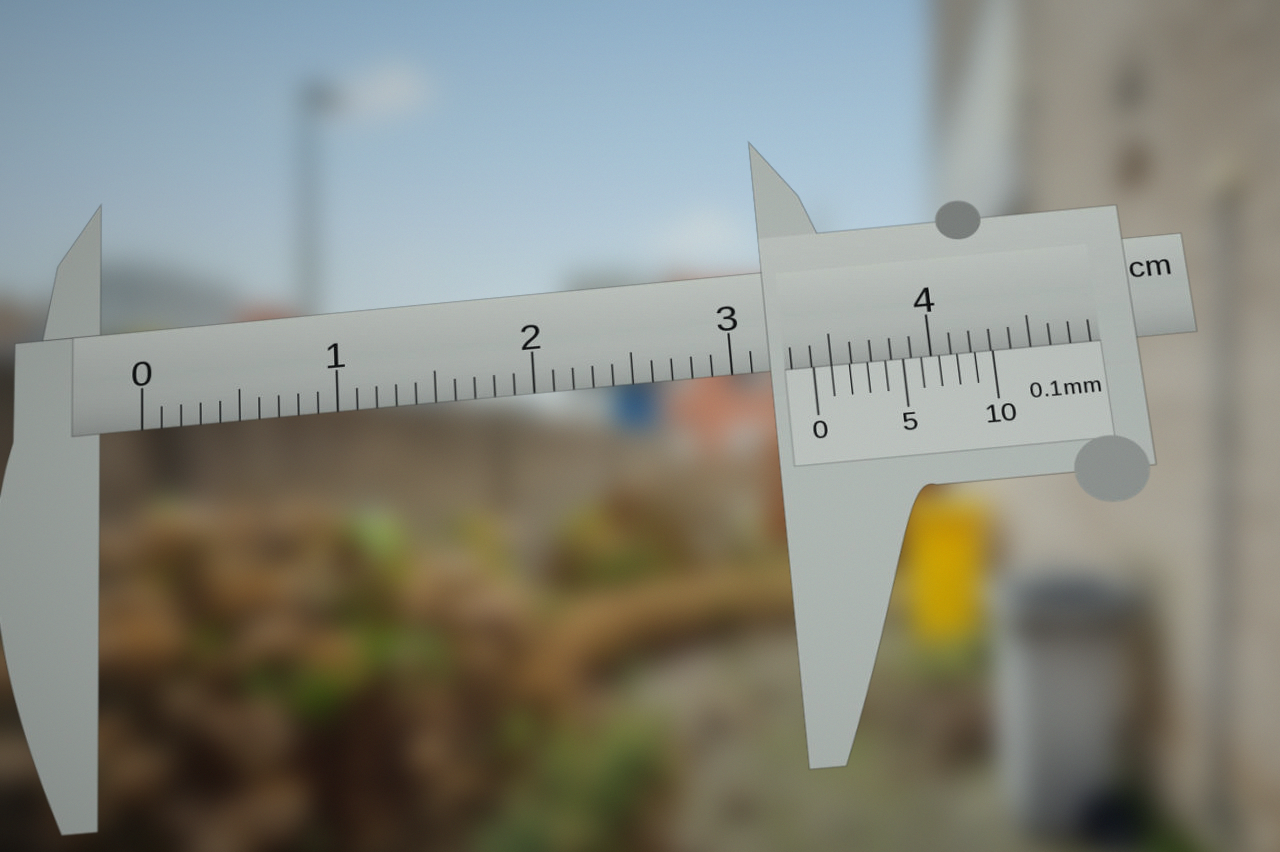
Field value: 34.1 mm
